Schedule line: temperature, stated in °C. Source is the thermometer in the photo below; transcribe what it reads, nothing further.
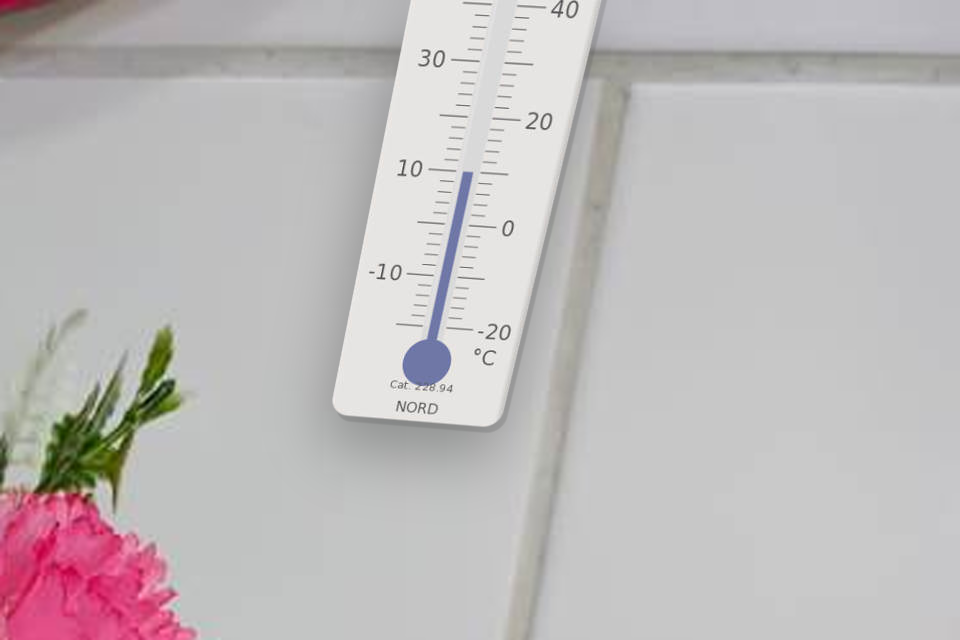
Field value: 10 °C
